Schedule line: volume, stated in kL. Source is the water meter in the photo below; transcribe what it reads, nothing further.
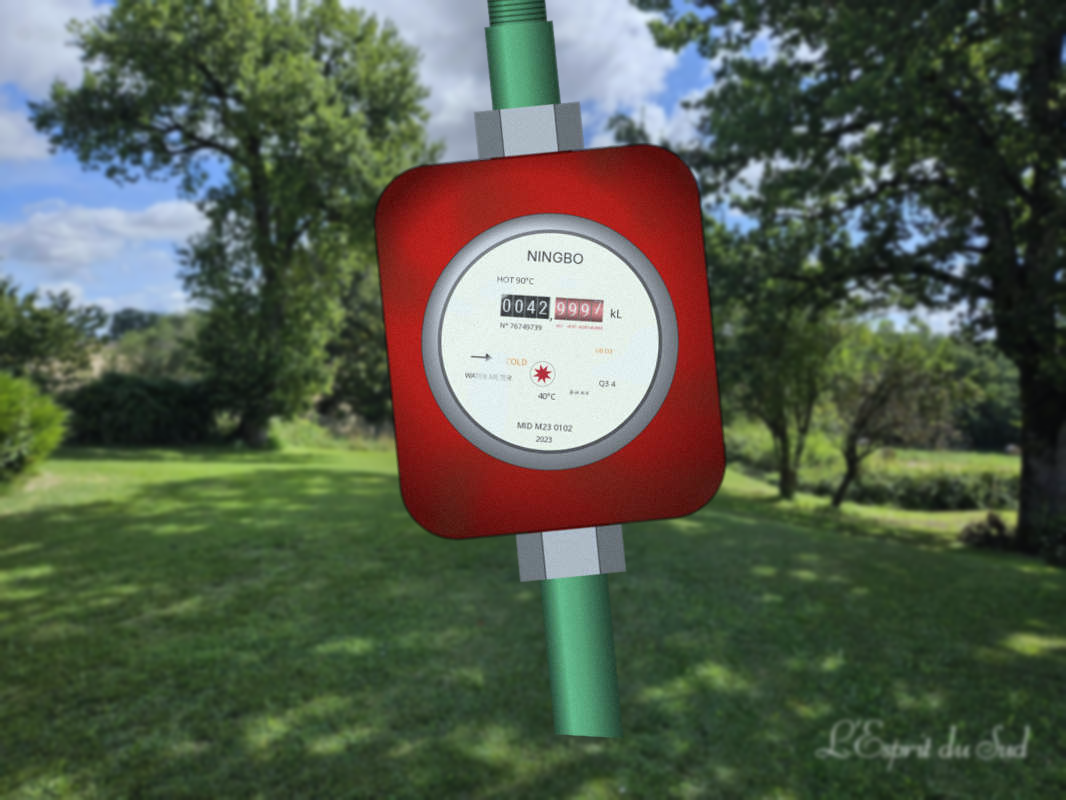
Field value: 42.9997 kL
